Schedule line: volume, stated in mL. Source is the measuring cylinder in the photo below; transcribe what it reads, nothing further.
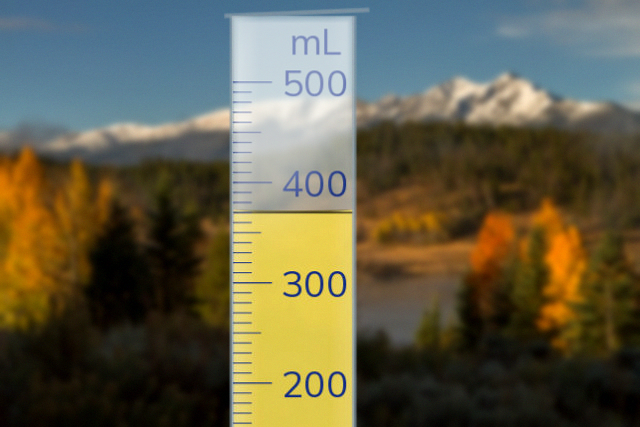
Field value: 370 mL
